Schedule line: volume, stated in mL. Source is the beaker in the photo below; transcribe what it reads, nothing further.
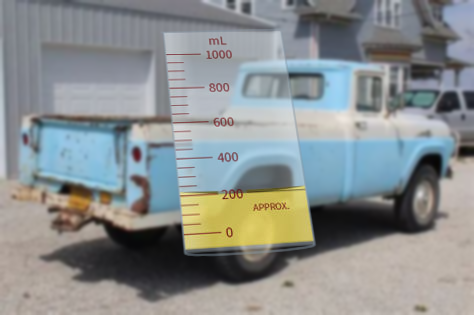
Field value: 200 mL
